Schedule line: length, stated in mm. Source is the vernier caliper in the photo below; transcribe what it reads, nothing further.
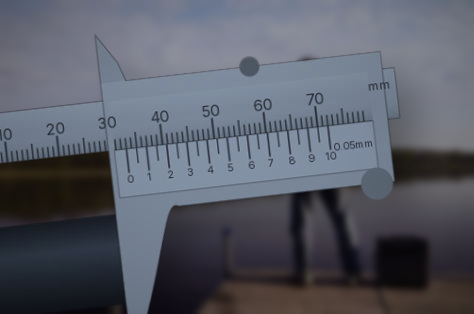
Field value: 33.0 mm
